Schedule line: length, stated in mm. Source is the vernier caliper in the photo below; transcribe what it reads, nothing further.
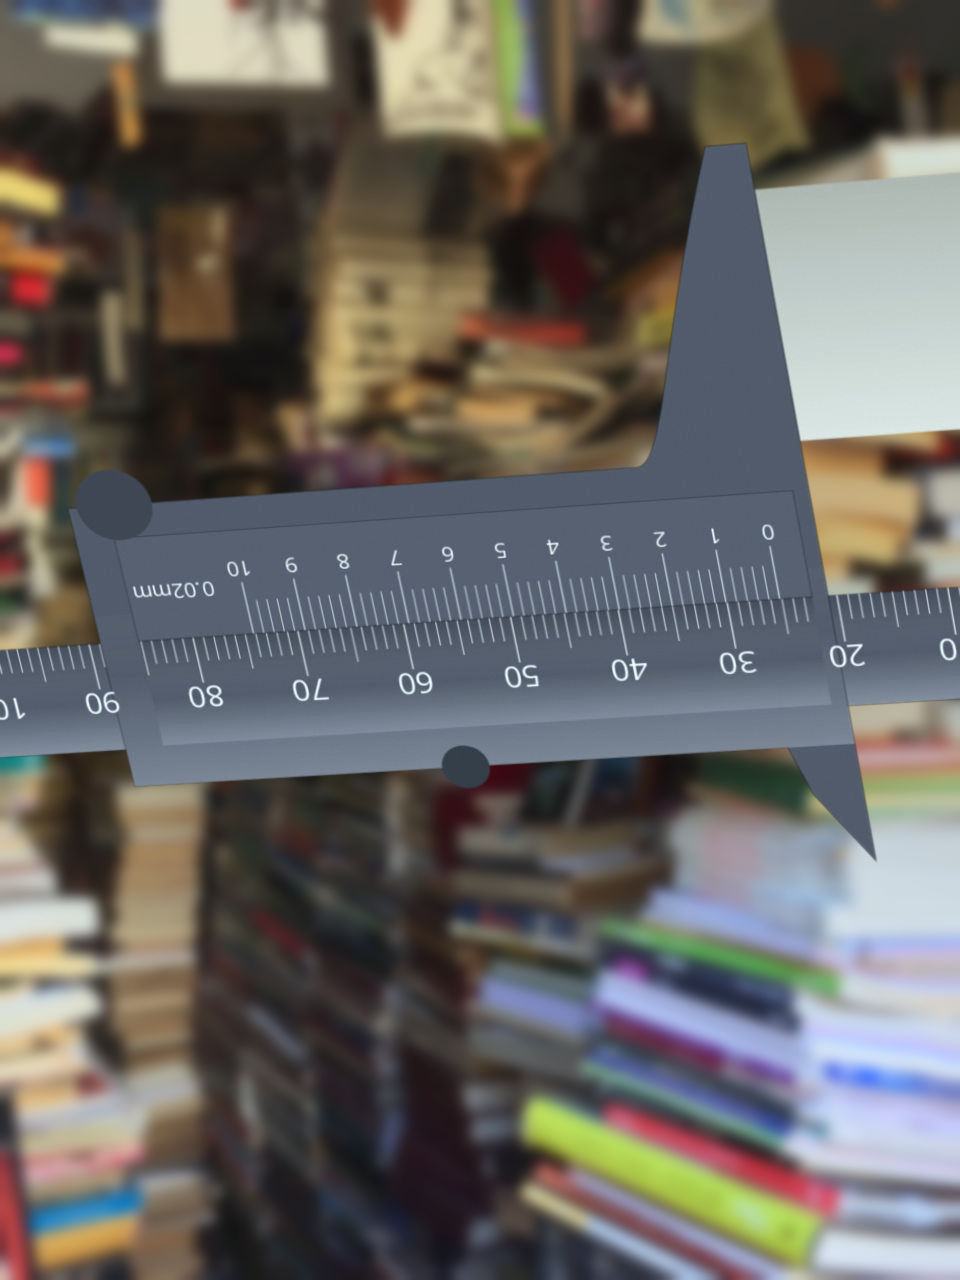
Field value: 25.2 mm
